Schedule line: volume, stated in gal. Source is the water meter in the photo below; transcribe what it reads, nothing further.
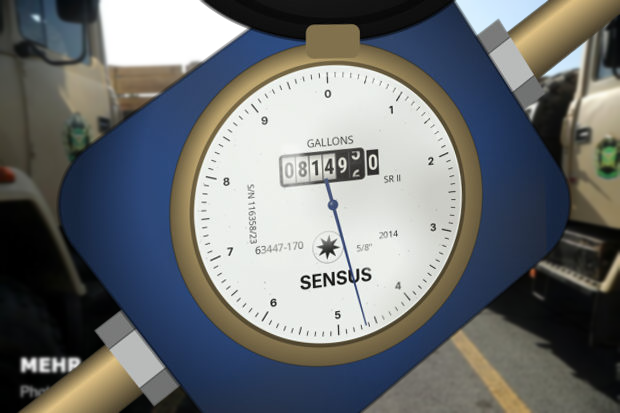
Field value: 814954.6 gal
